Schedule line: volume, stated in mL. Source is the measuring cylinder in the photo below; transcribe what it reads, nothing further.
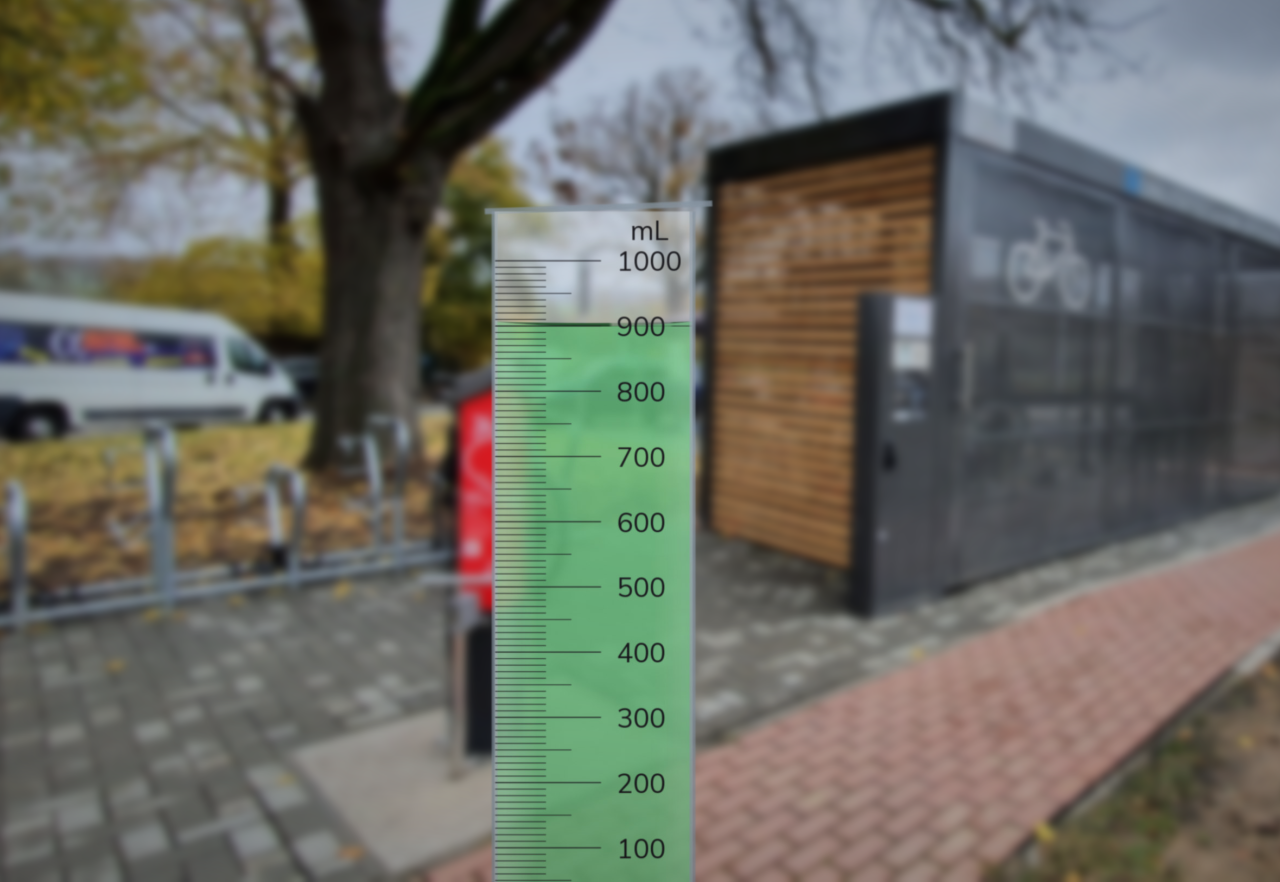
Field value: 900 mL
